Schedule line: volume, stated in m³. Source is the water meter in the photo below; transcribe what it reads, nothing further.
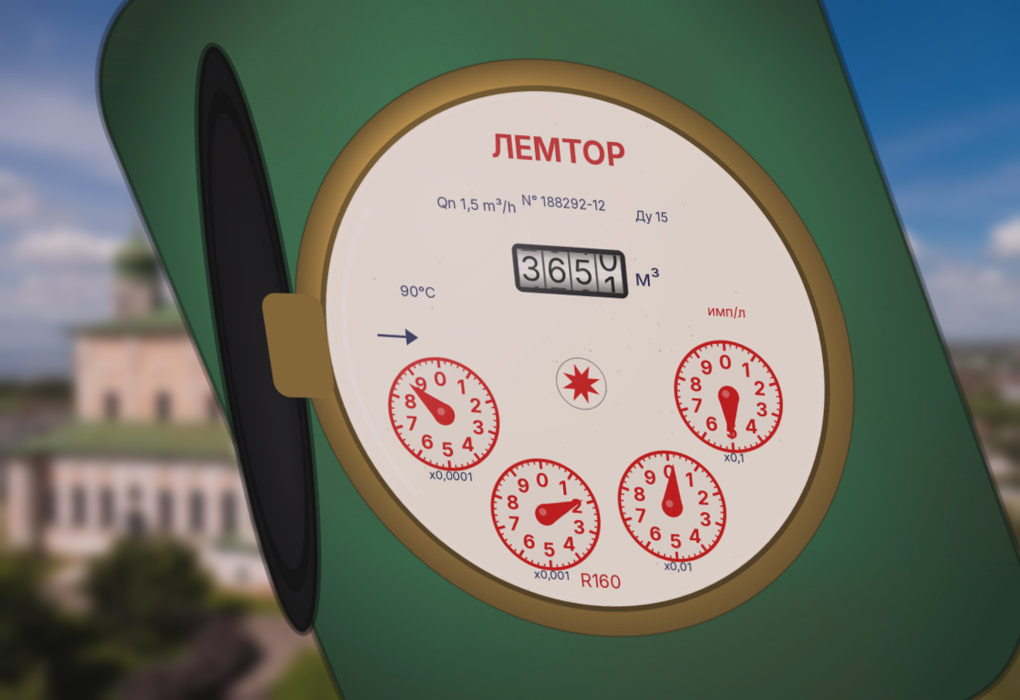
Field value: 3650.5018 m³
